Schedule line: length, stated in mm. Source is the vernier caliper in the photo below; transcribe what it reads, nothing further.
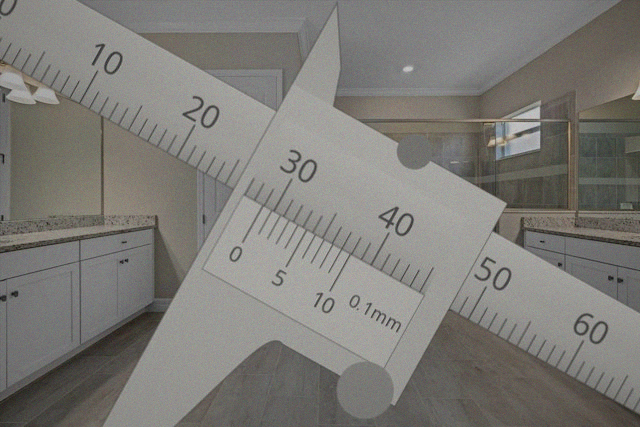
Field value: 28.9 mm
